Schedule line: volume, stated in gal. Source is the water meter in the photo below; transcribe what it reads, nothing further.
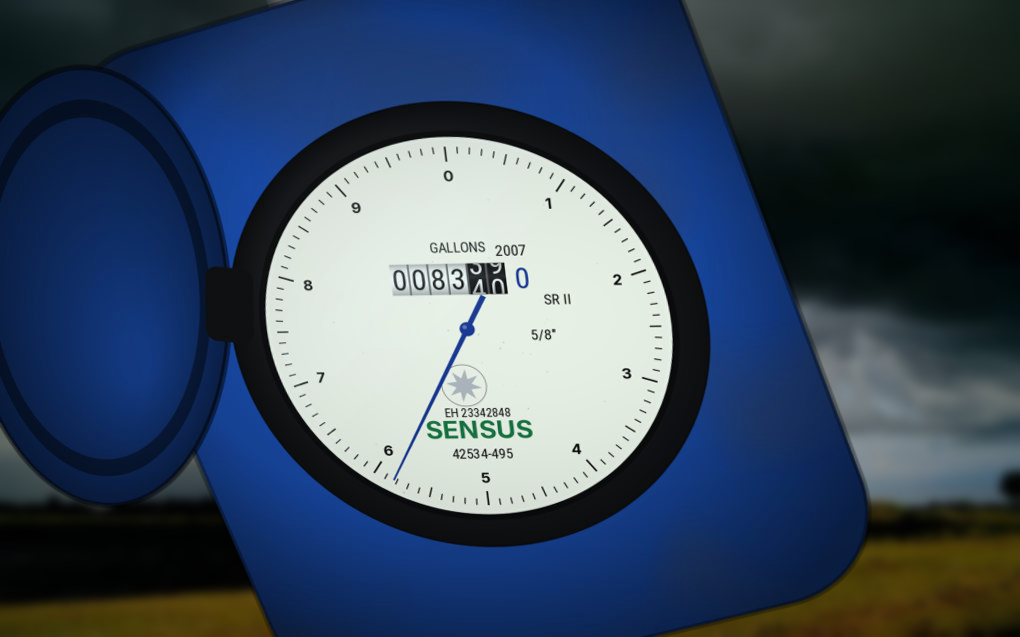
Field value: 83395.8 gal
